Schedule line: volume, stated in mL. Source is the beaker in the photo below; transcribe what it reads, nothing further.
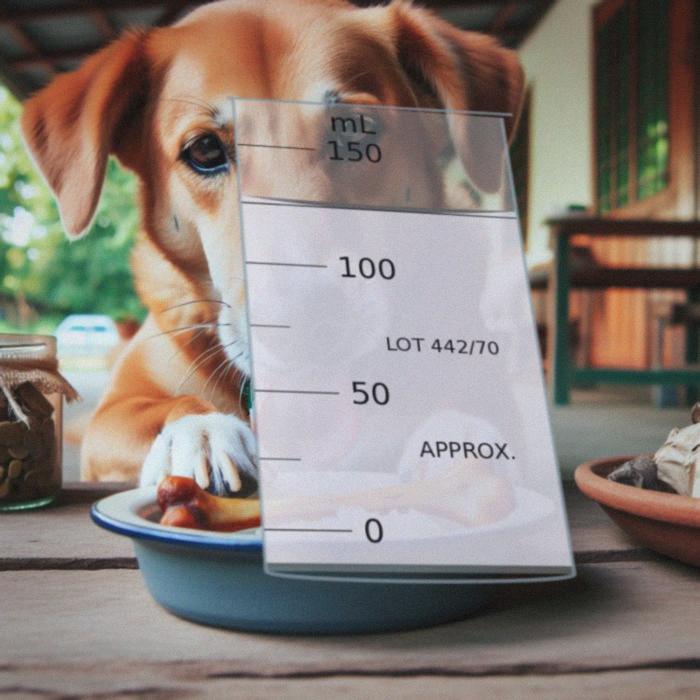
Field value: 125 mL
